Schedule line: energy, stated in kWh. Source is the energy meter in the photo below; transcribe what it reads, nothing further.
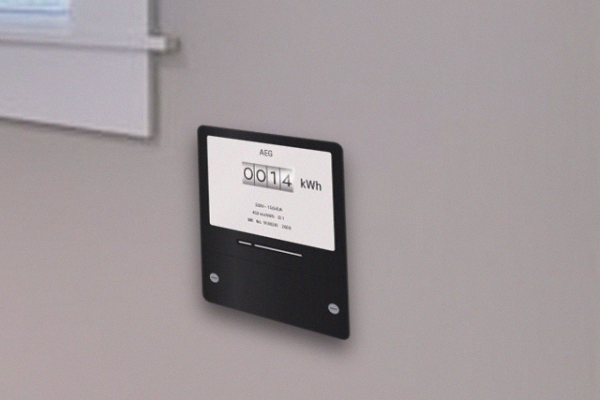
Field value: 14 kWh
